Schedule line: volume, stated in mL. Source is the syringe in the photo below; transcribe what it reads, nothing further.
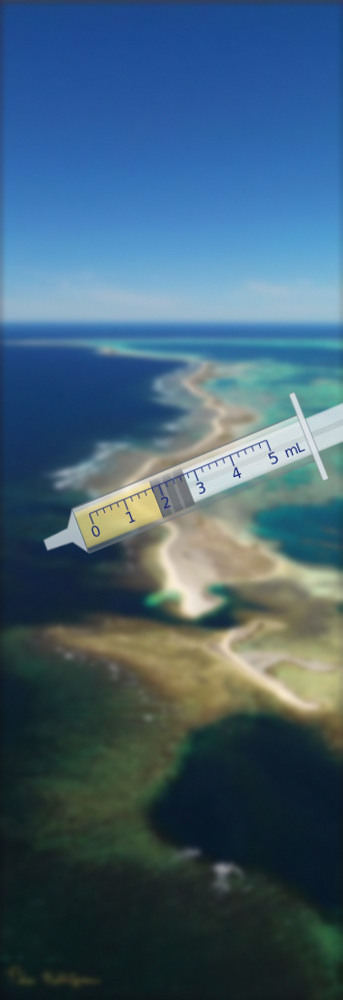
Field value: 1.8 mL
